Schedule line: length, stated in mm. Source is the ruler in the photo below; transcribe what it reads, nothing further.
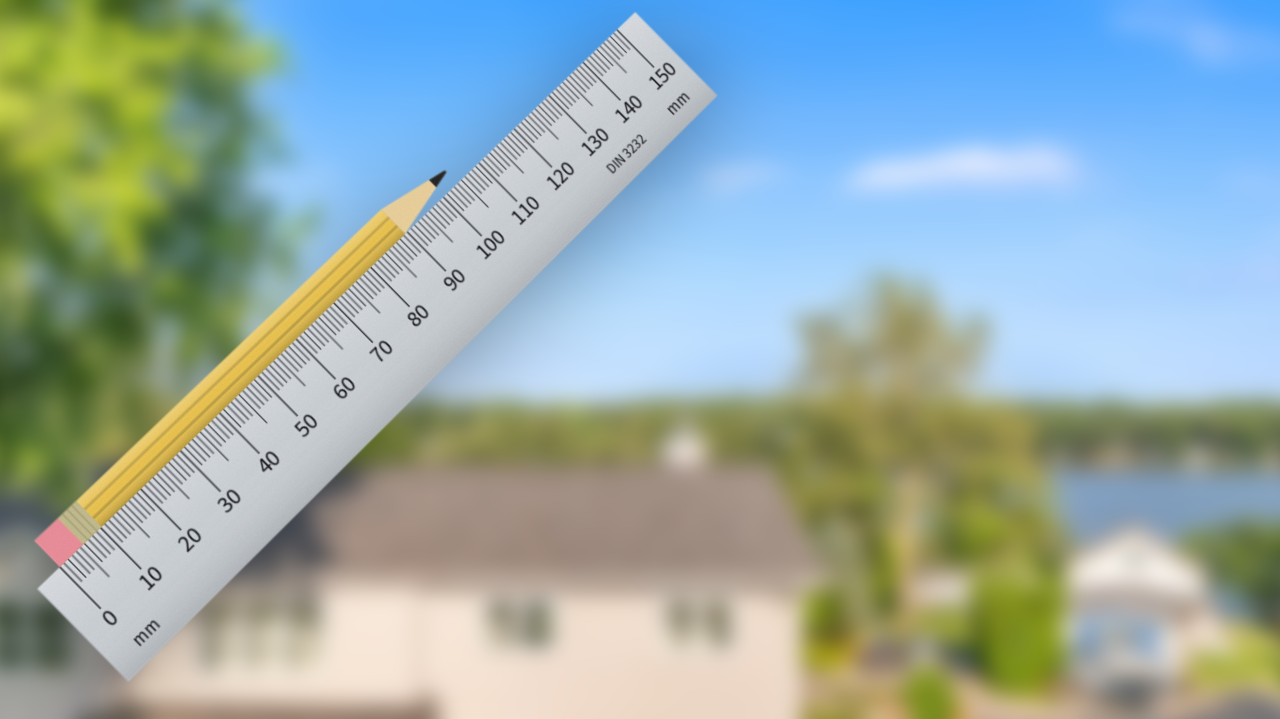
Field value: 104 mm
